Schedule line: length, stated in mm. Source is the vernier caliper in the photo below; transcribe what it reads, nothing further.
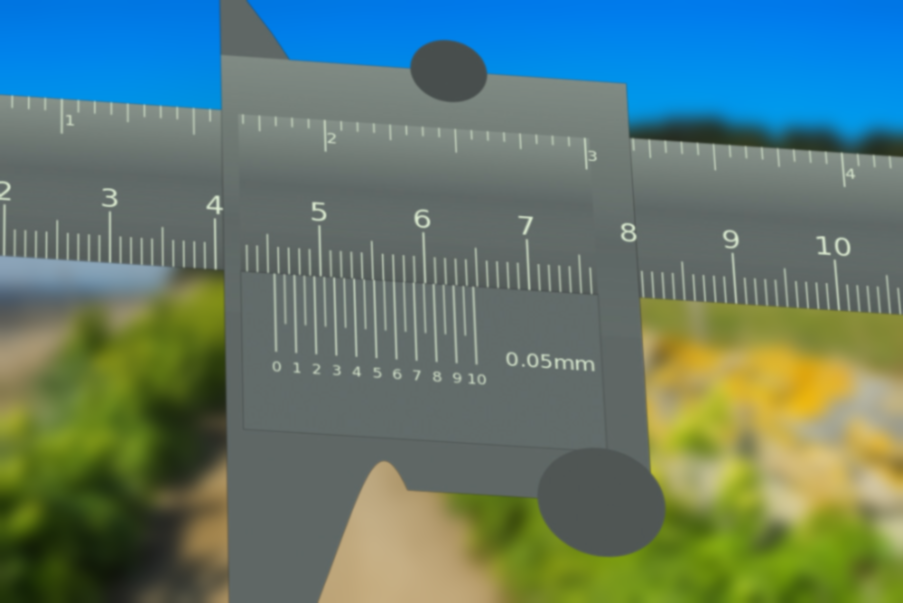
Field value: 45.6 mm
